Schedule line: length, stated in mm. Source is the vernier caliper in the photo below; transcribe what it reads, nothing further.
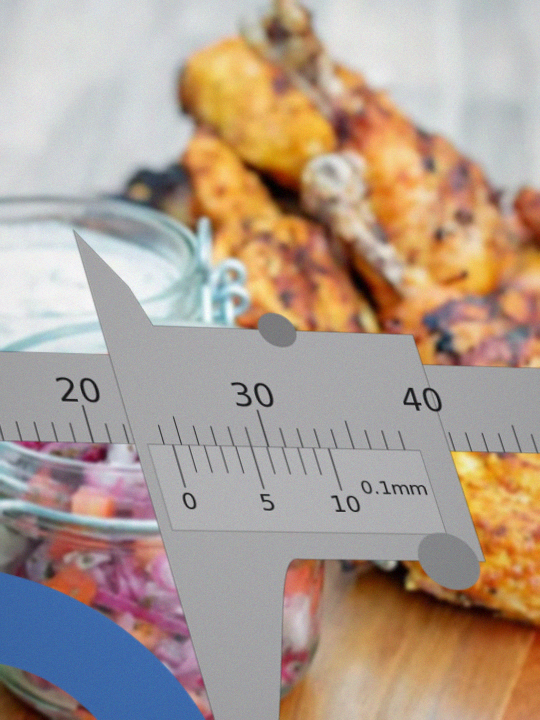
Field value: 24.5 mm
